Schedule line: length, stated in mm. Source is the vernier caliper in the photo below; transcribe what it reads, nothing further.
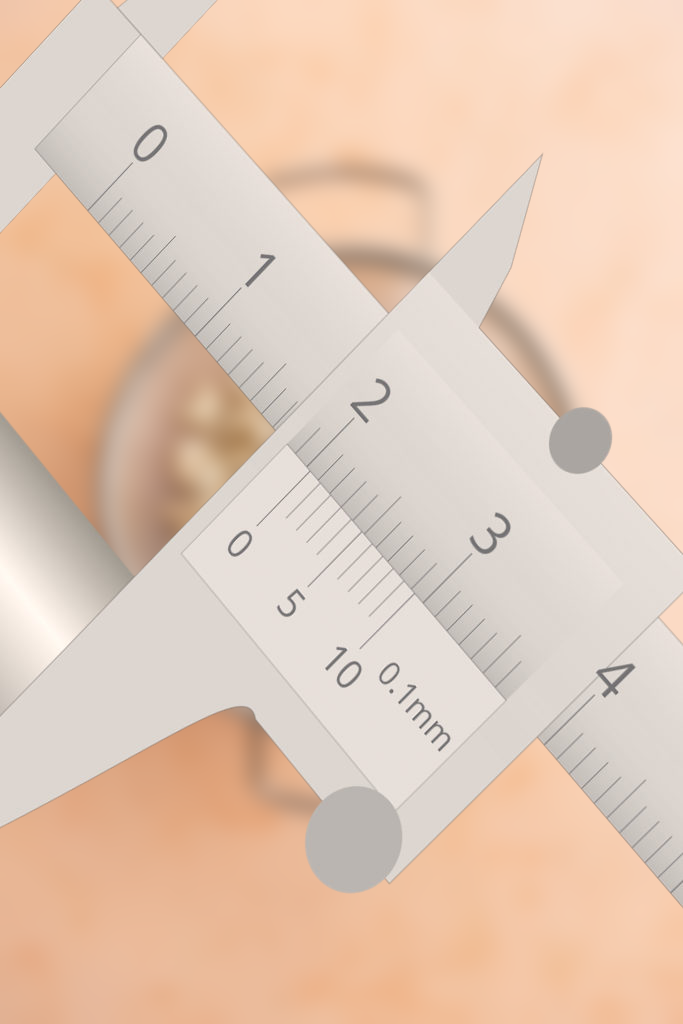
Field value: 20.3 mm
